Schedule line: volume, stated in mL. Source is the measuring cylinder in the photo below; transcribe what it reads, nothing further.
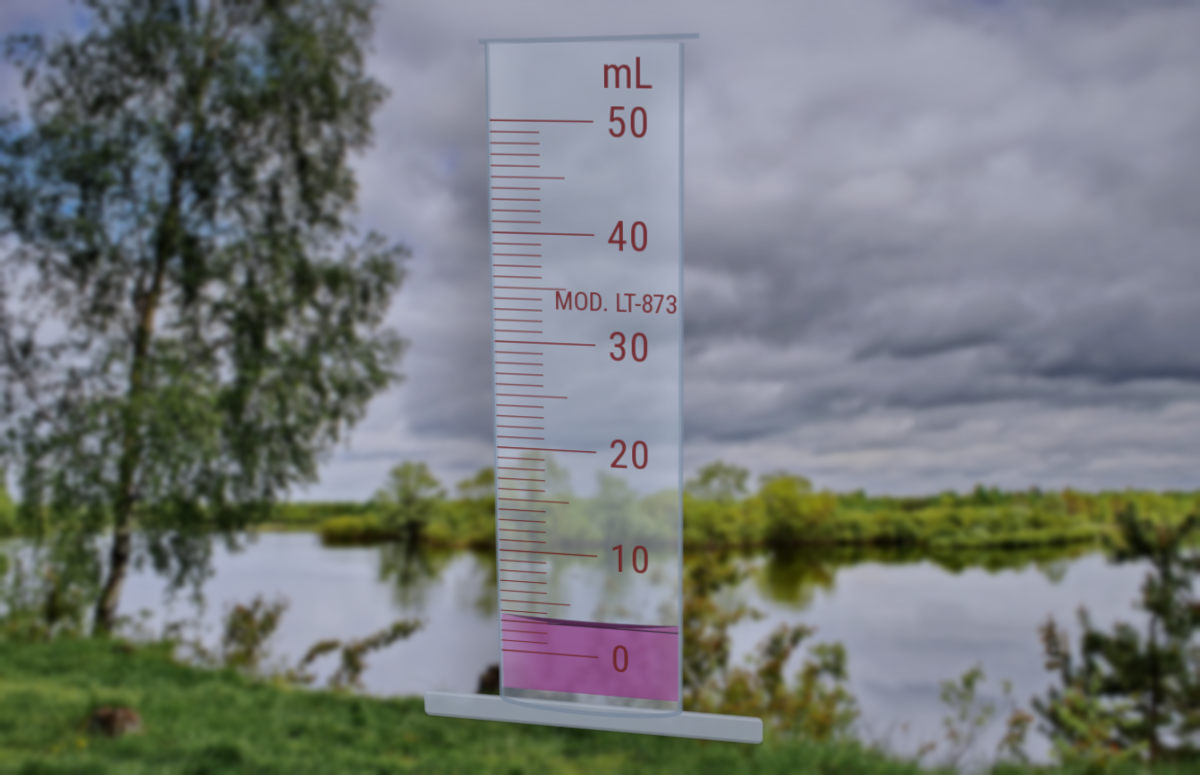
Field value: 3 mL
